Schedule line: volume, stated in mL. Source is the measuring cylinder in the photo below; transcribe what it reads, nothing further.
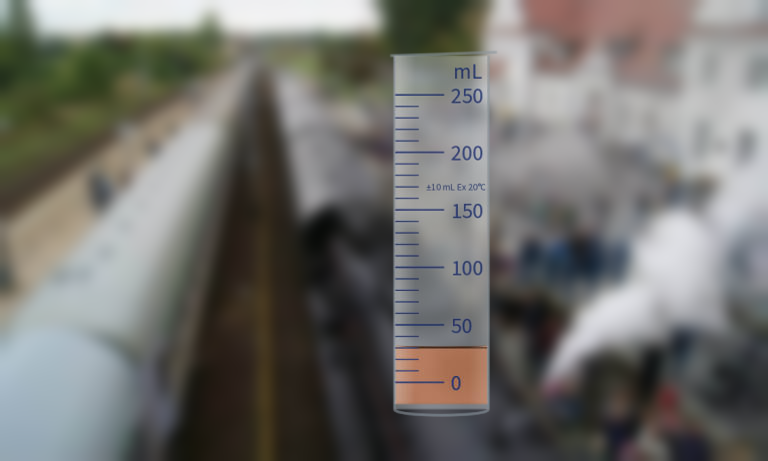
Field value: 30 mL
